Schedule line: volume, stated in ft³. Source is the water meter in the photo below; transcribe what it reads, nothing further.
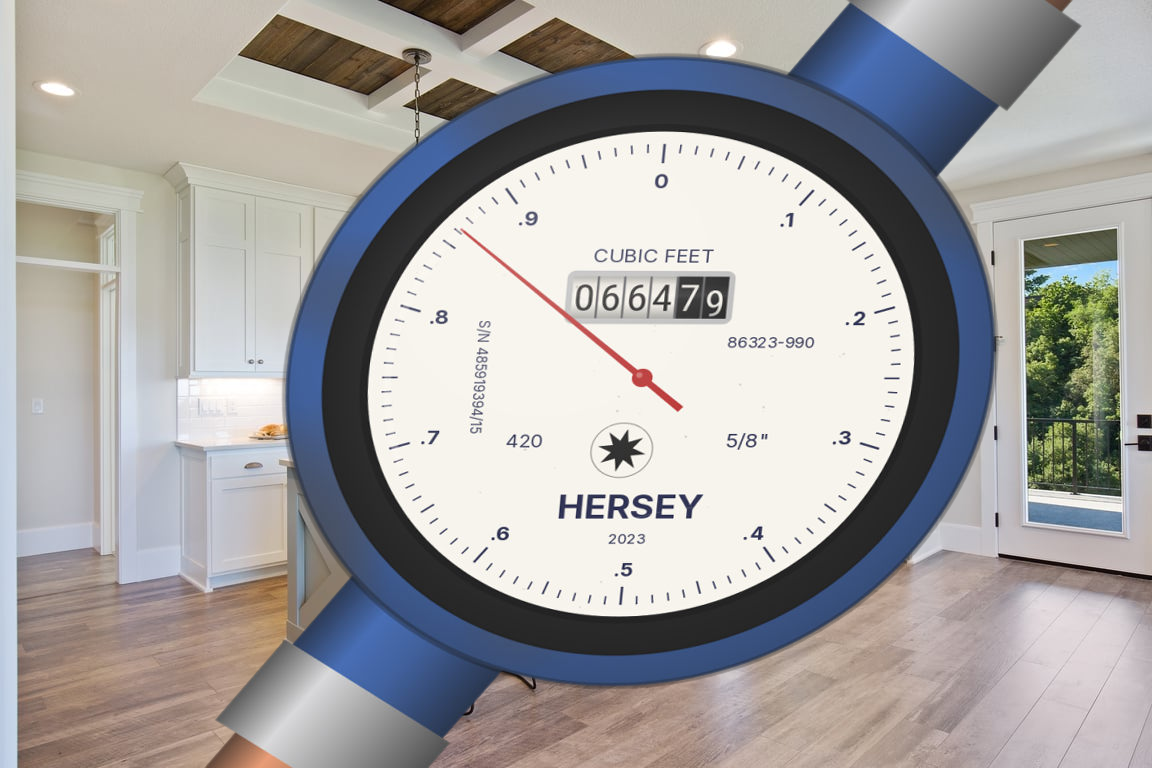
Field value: 66478.86 ft³
